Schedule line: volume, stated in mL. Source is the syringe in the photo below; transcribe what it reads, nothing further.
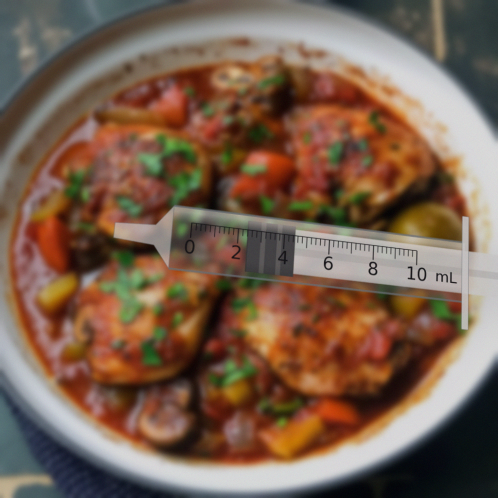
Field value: 2.4 mL
